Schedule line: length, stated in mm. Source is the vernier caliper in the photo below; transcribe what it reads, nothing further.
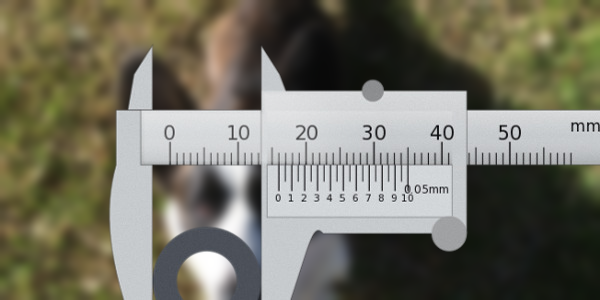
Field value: 16.0 mm
